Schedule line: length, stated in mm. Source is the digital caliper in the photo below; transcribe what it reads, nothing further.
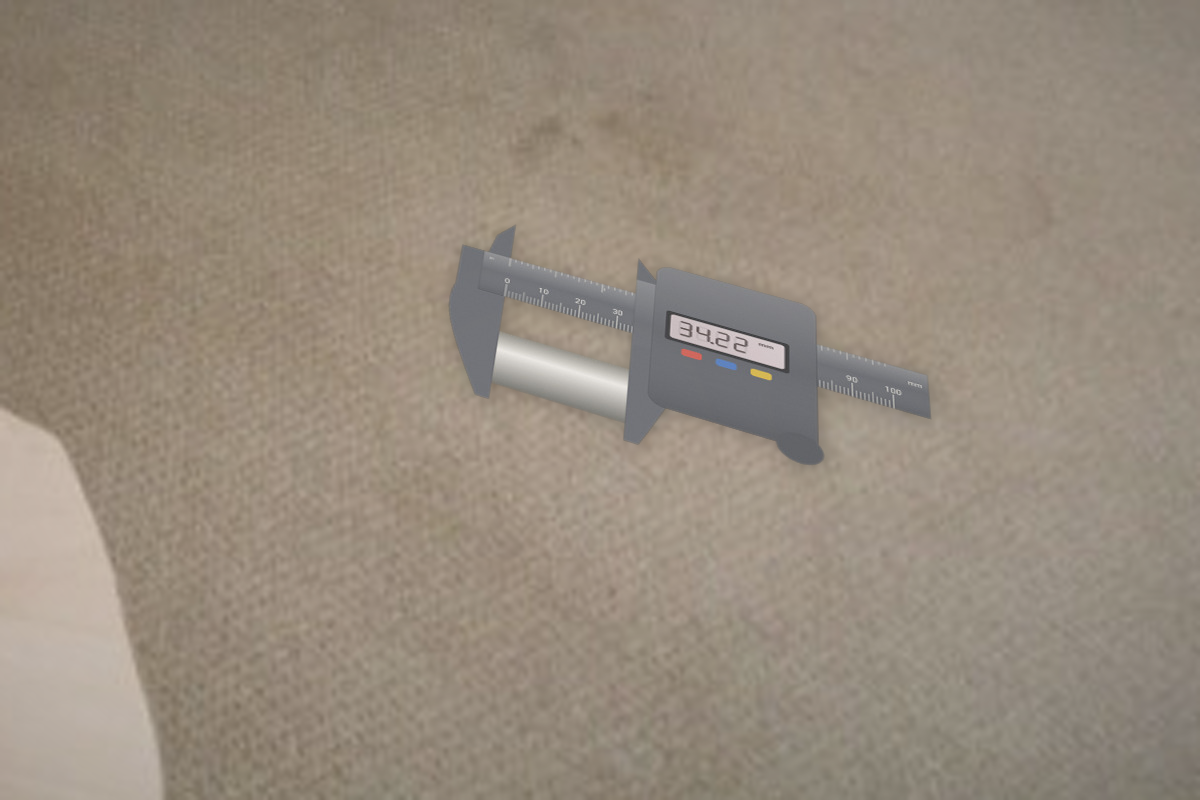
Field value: 34.22 mm
